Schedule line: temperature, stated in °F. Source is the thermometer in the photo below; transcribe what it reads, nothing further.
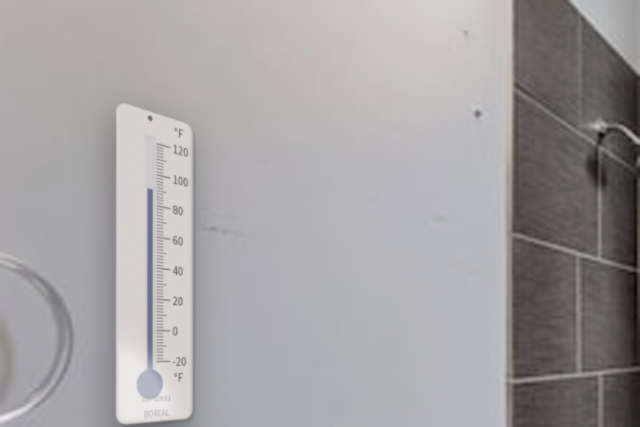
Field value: 90 °F
